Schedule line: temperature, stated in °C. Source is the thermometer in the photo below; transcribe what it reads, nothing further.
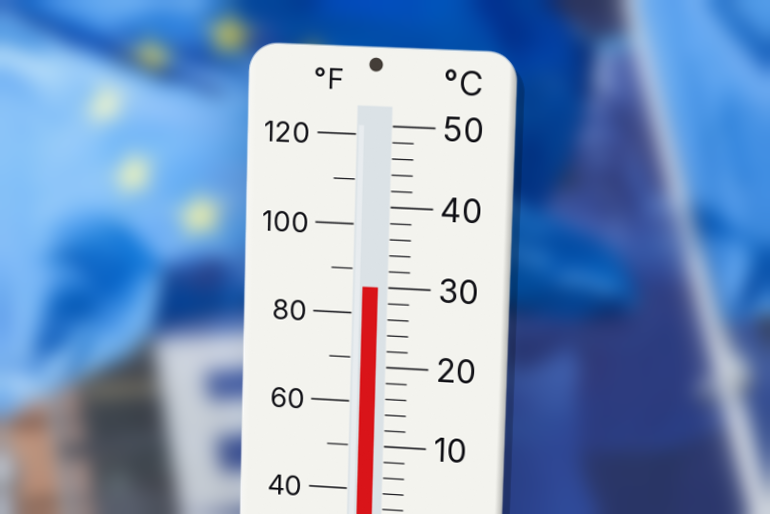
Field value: 30 °C
